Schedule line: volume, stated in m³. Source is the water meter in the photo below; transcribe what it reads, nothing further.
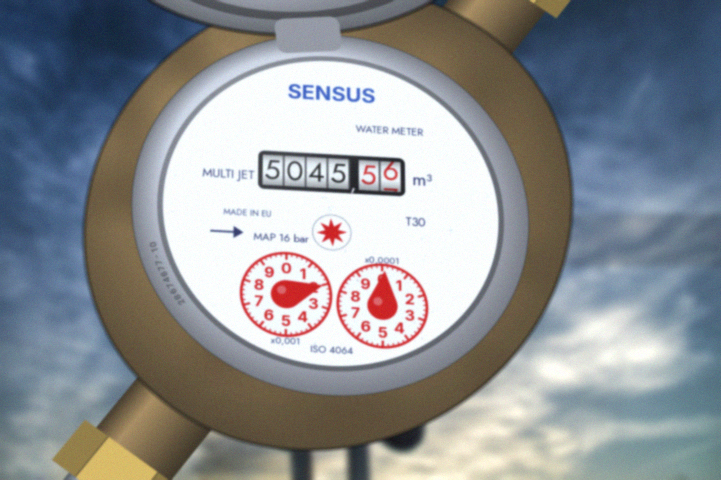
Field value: 5045.5620 m³
